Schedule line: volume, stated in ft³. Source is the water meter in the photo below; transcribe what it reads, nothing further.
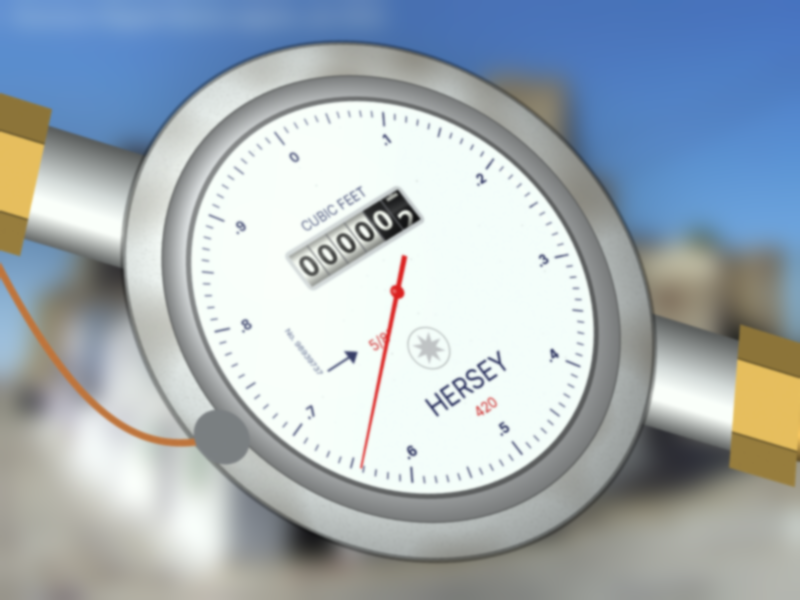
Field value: 1.64 ft³
